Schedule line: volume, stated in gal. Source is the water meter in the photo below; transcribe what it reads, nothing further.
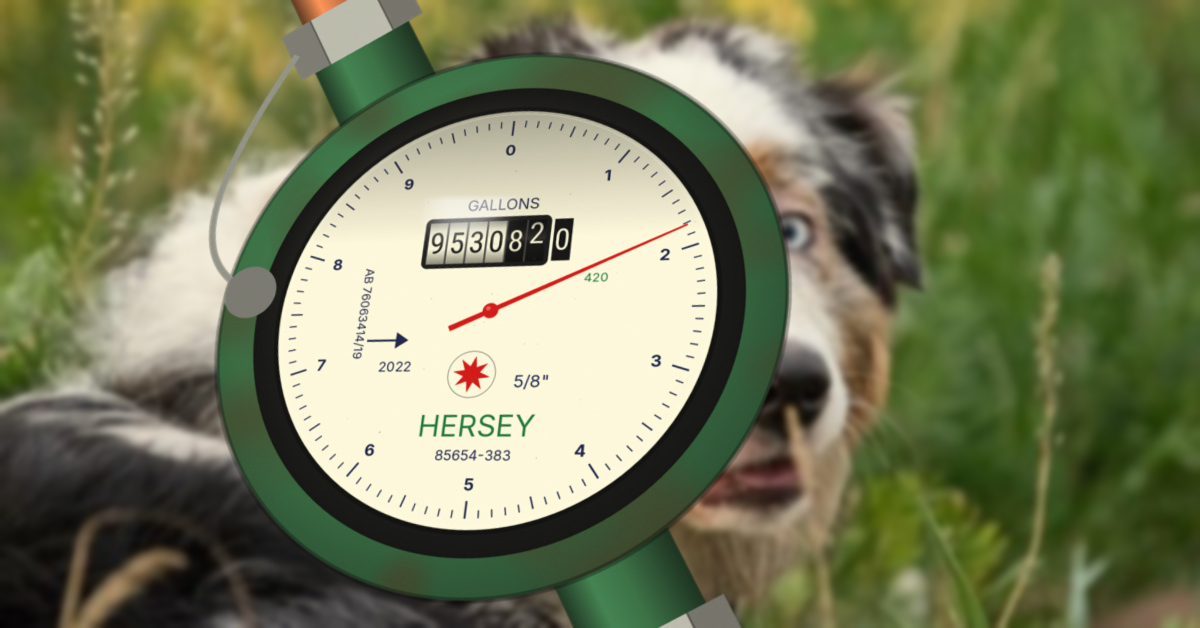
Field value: 9530821.8 gal
